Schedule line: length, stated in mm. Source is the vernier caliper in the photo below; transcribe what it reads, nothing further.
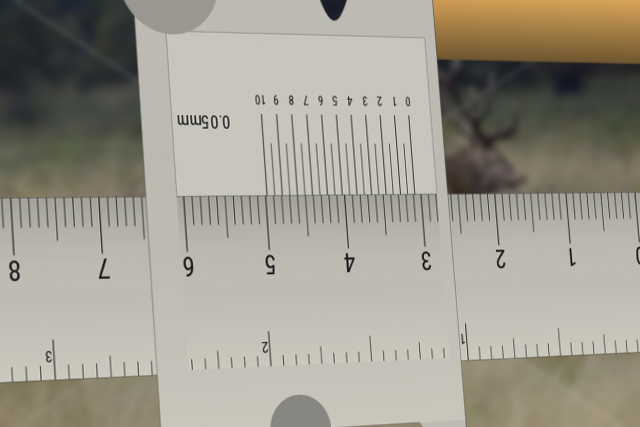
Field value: 30.8 mm
